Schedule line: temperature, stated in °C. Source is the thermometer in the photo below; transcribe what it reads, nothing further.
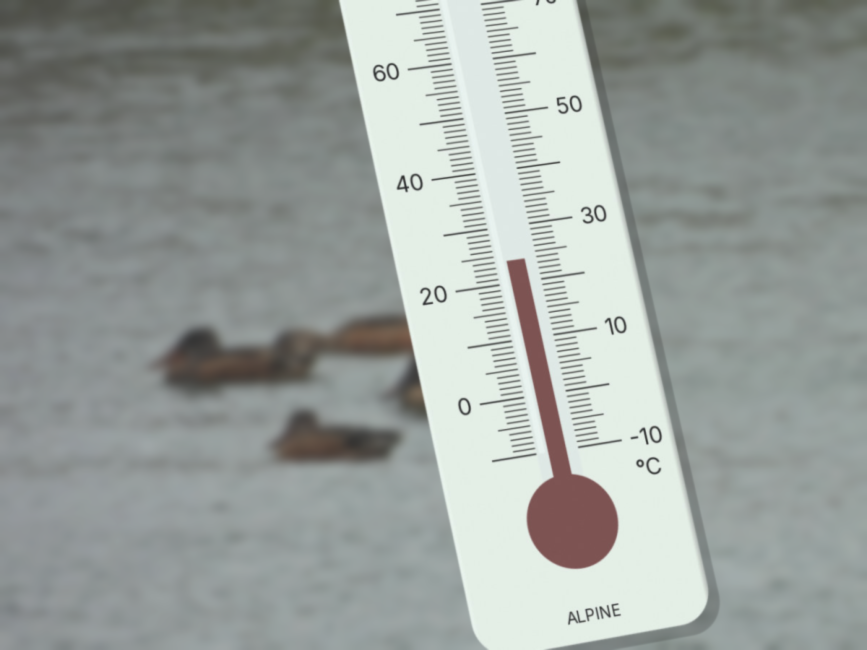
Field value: 24 °C
